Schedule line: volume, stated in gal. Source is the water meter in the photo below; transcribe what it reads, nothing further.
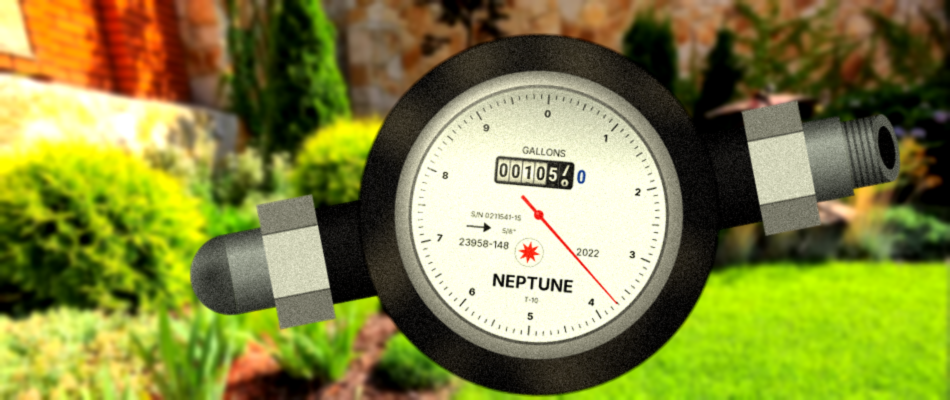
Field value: 10573.7 gal
